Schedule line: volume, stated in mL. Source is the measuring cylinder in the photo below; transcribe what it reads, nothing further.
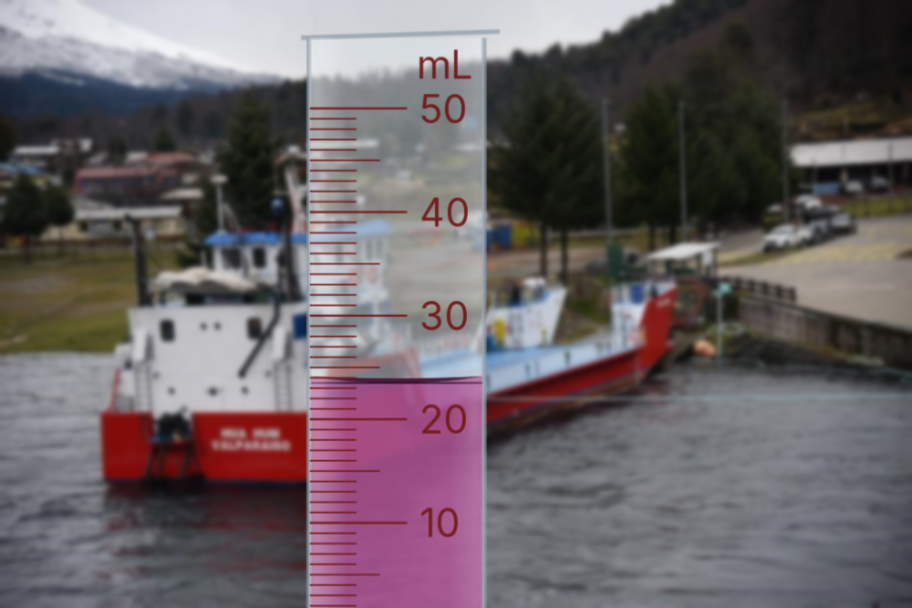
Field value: 23.5 mL
